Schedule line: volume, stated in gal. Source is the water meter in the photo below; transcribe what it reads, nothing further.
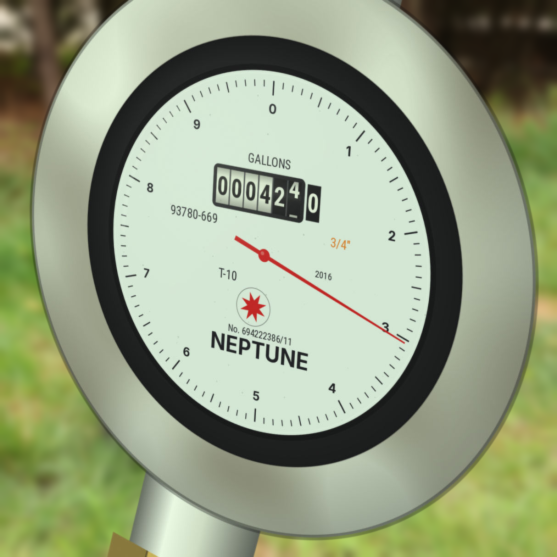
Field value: 4243.0 gal
